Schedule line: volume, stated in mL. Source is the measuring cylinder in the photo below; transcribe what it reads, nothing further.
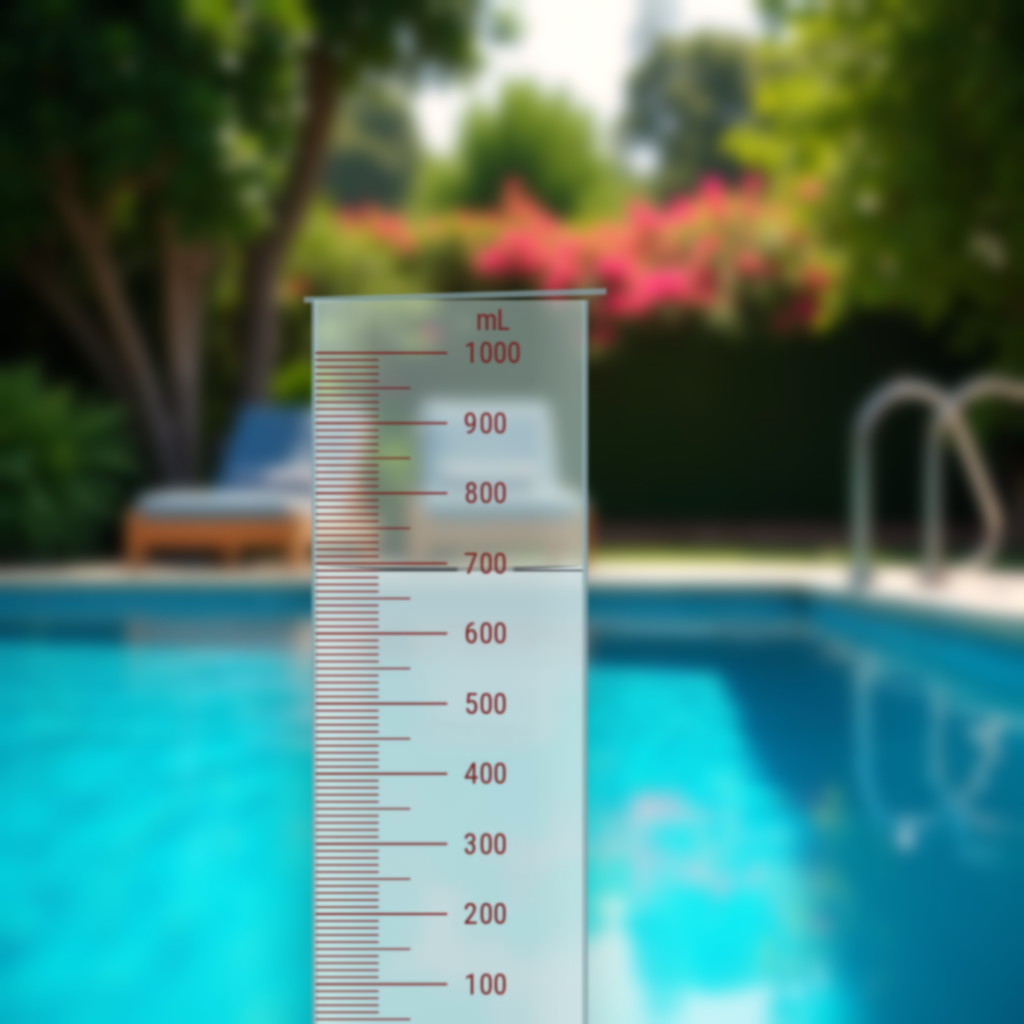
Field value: 690 mL
